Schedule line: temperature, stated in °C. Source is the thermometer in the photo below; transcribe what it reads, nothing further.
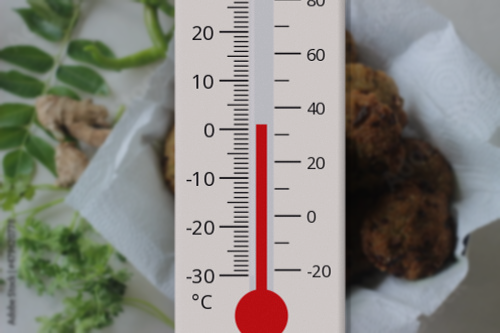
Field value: 1 °C
